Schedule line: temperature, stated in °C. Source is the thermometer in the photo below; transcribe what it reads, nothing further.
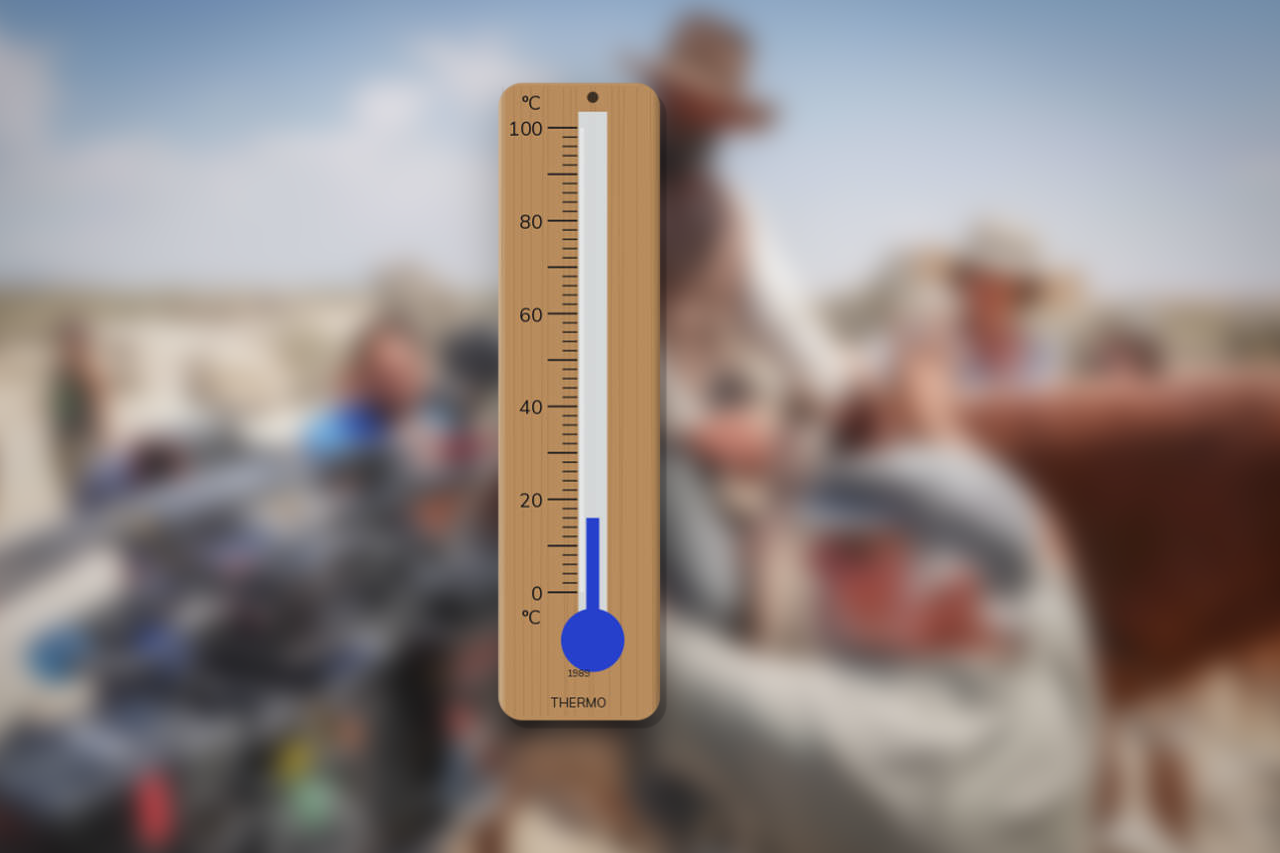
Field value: 16 °C
